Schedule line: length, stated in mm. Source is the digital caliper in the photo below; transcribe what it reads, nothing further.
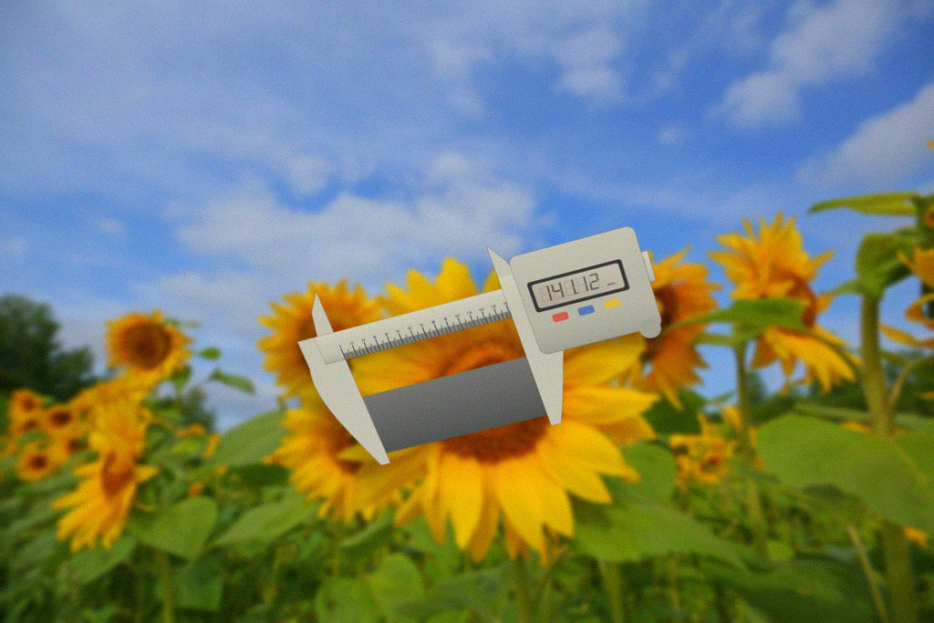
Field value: 141.12 mm
